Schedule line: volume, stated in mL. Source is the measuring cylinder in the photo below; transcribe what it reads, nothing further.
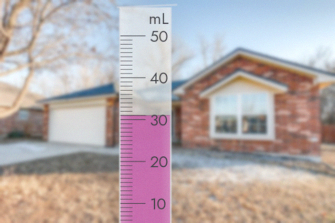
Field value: 31 mL
